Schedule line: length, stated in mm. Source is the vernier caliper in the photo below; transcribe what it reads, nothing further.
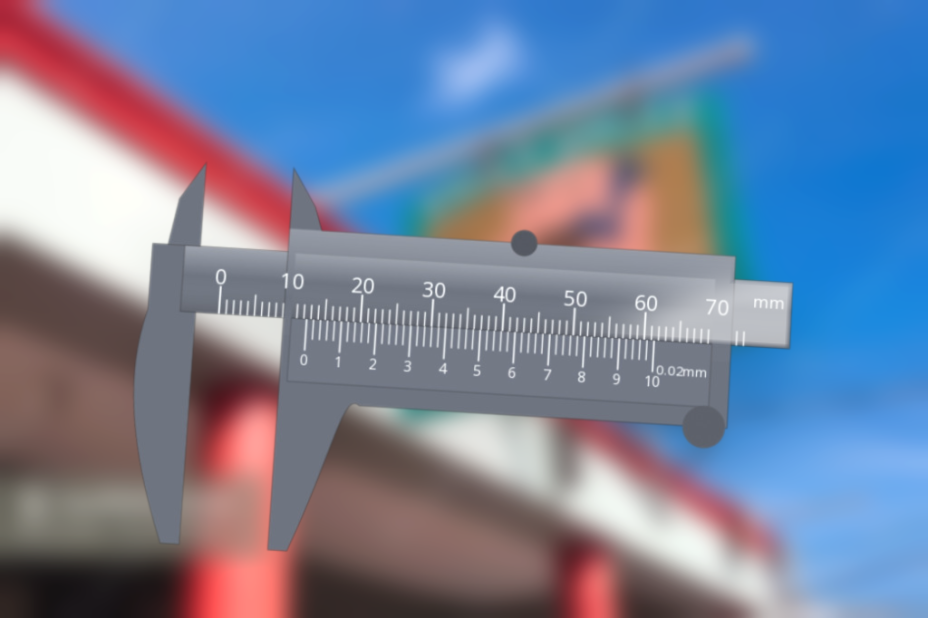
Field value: 12.4 mm
